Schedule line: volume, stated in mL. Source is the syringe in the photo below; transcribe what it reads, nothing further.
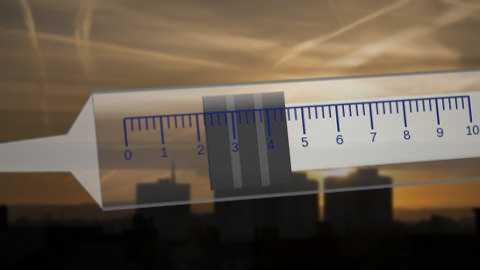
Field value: 2.2 mL
